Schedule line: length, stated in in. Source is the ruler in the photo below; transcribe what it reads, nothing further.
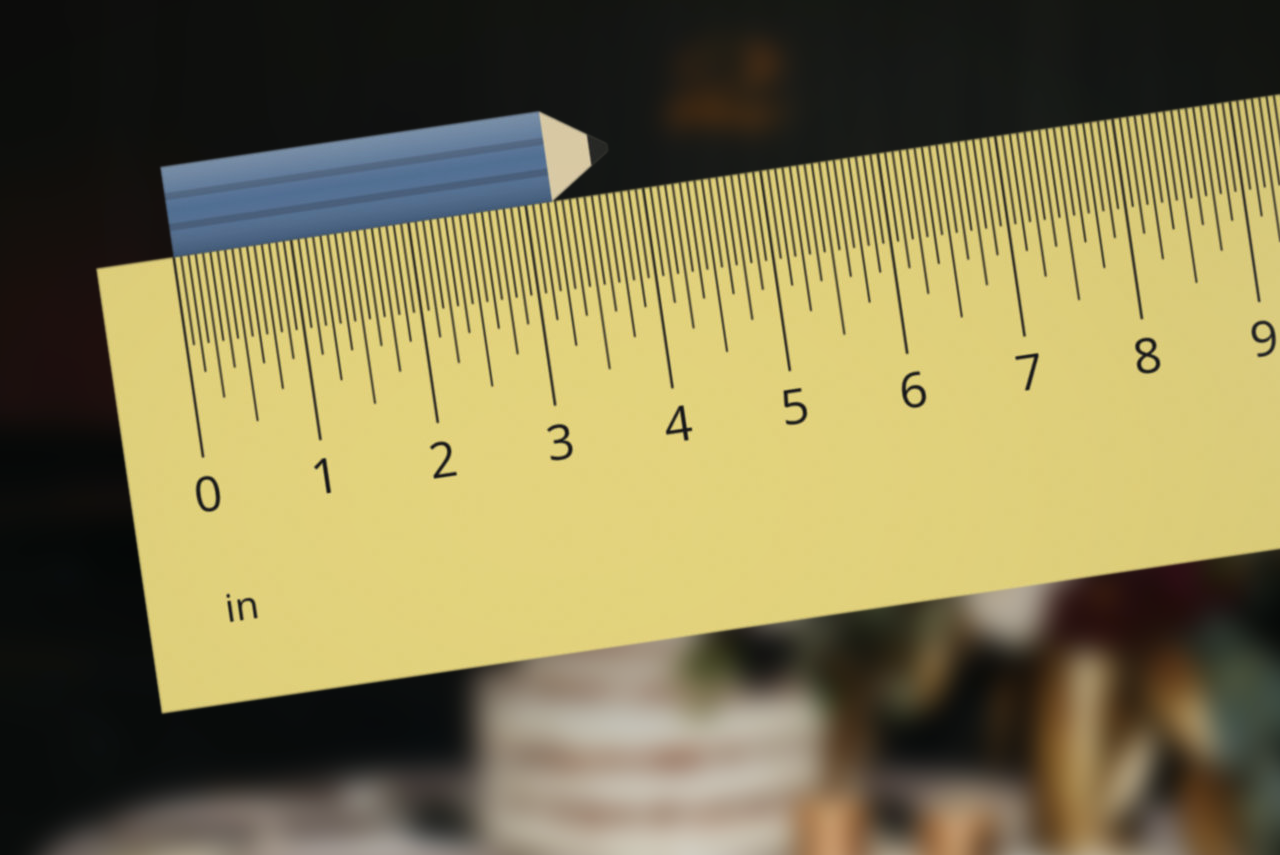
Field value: 3.75 in
